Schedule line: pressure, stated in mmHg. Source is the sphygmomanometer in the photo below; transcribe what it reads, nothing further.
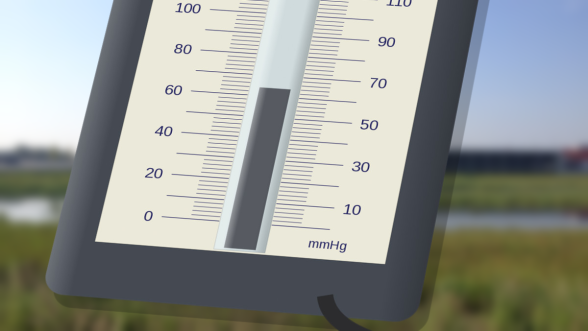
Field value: 64 mmHg
